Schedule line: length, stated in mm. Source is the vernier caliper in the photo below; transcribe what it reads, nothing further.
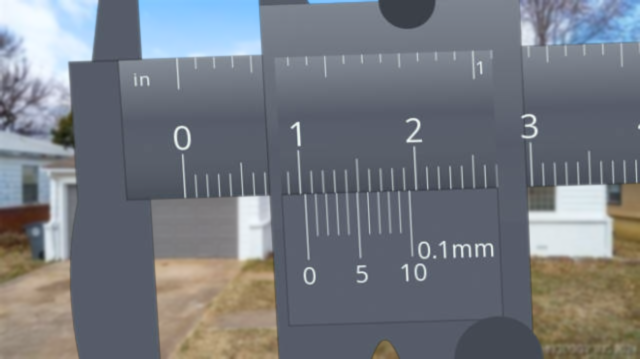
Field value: 10.4 mm
